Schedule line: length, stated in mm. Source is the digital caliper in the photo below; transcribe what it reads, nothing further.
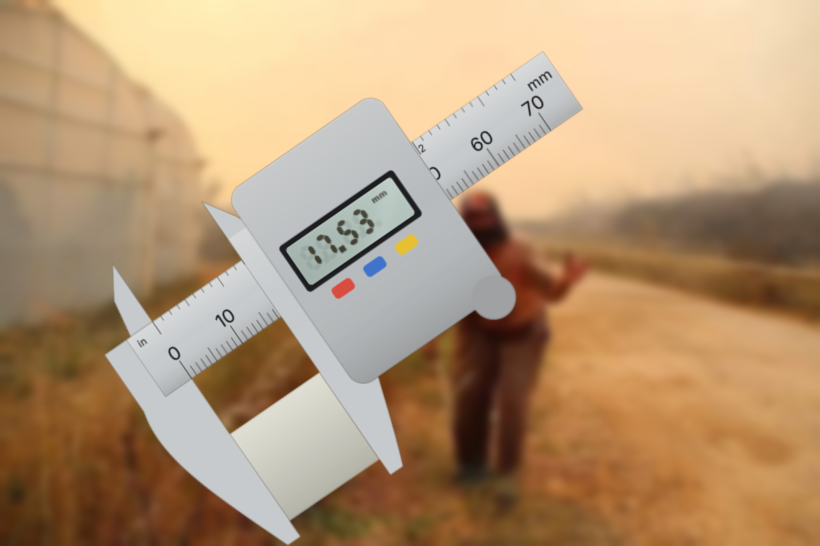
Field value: 17.53 mm
